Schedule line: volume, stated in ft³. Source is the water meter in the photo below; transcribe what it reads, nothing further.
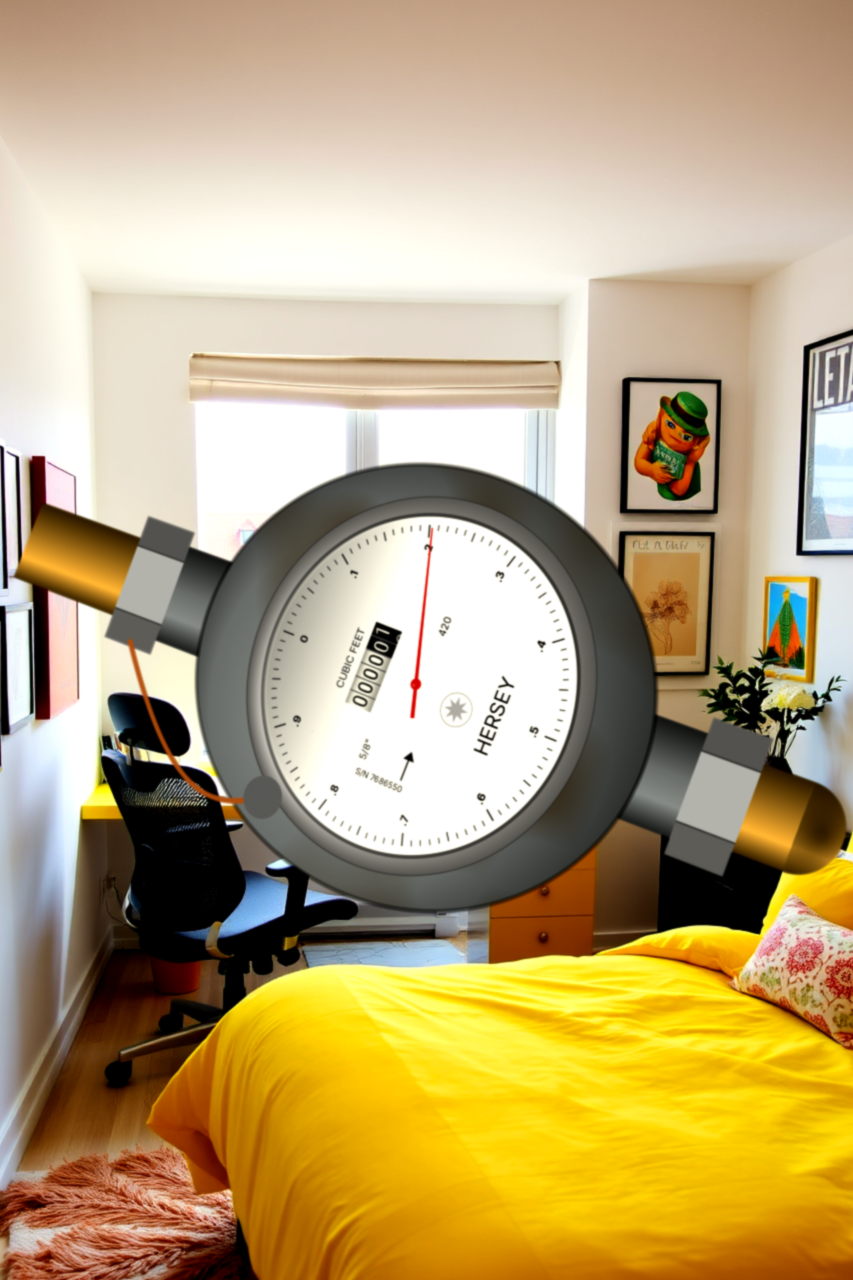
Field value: 1.20 ft³
